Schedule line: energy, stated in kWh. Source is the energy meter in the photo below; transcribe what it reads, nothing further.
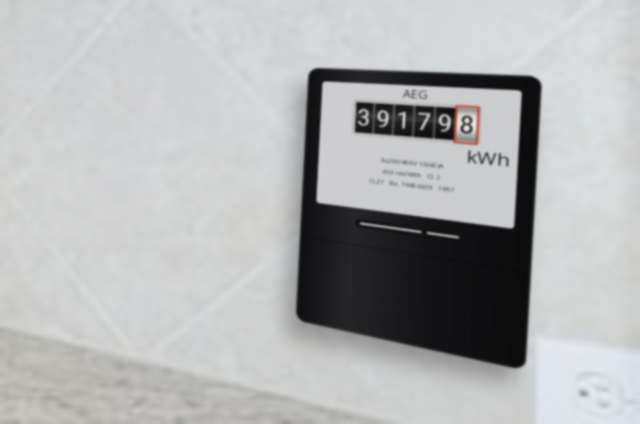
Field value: 39179.8 kWh
